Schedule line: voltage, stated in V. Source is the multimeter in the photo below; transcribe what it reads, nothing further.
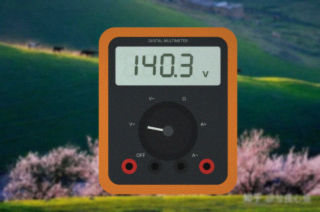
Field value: 140.3 V
